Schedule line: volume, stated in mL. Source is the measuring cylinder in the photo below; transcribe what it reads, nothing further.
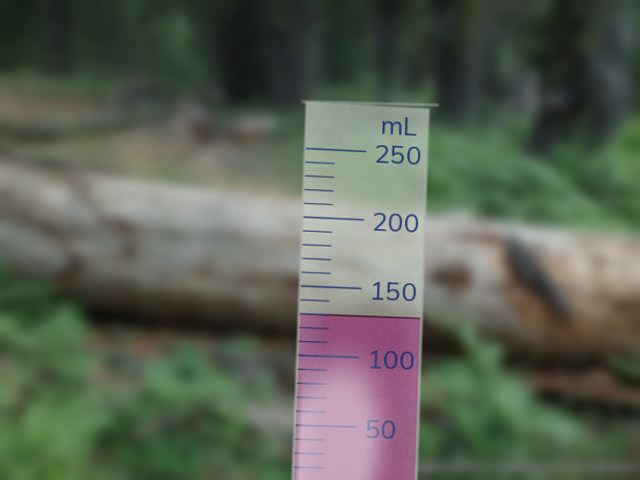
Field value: 130 mL
